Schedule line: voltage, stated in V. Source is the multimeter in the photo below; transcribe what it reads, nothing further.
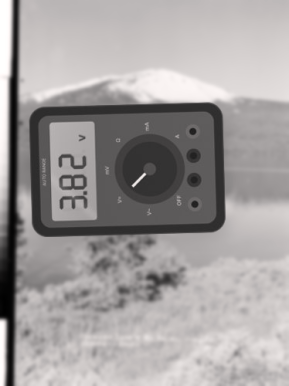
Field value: 3.82 V
